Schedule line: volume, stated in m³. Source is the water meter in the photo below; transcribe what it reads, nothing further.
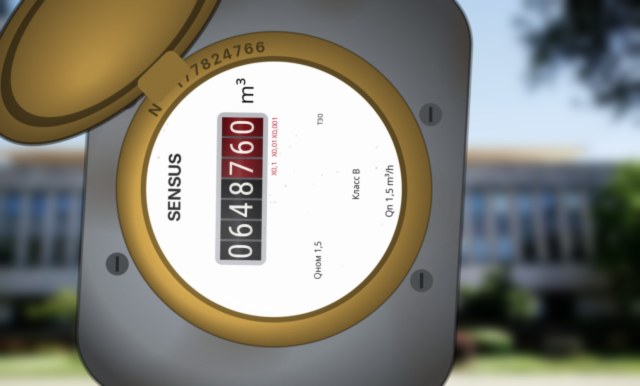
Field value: 648.760 m³
